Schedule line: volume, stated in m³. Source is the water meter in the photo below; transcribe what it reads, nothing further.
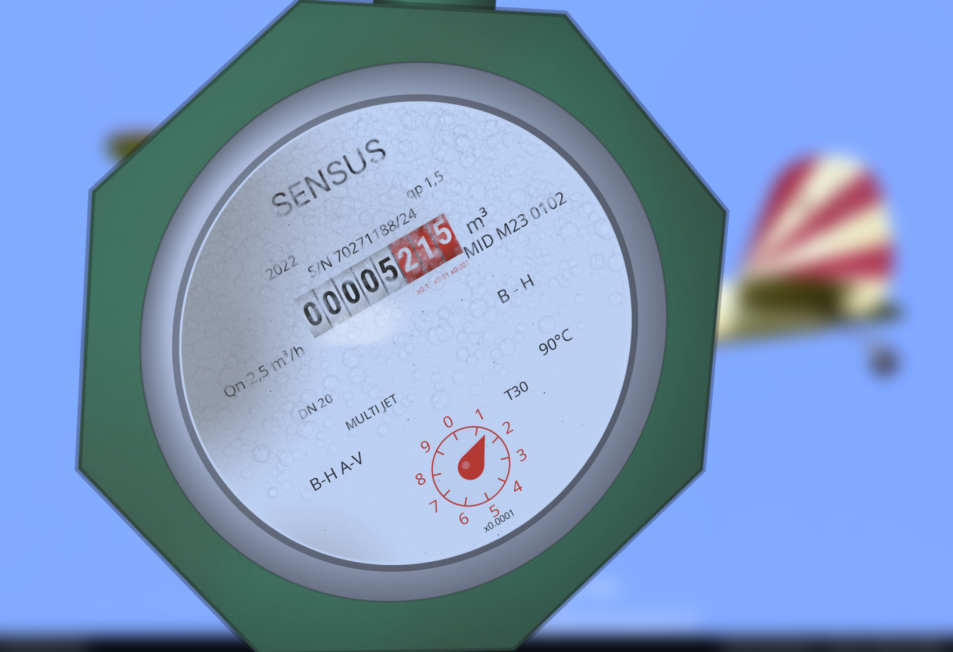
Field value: 5.2151 m³
